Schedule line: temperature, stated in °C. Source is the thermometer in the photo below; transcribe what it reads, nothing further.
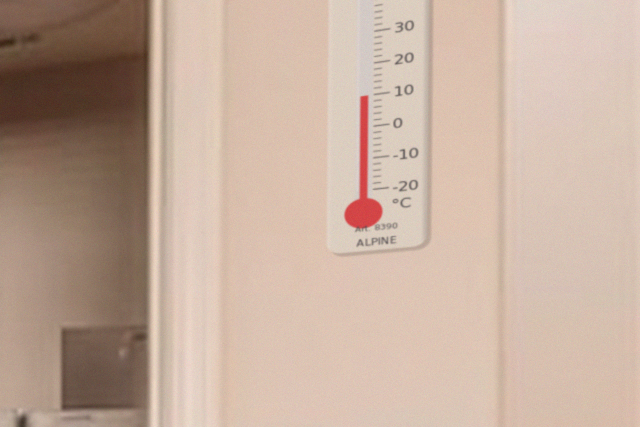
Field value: 10 °C
